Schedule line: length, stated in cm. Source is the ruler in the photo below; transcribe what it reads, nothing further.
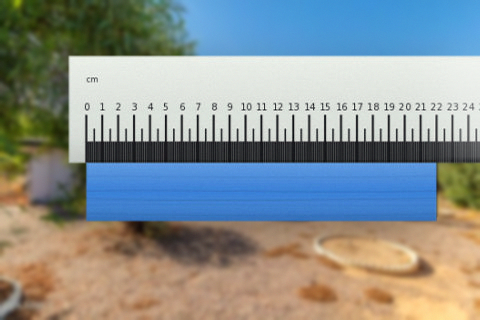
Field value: 22 cm
